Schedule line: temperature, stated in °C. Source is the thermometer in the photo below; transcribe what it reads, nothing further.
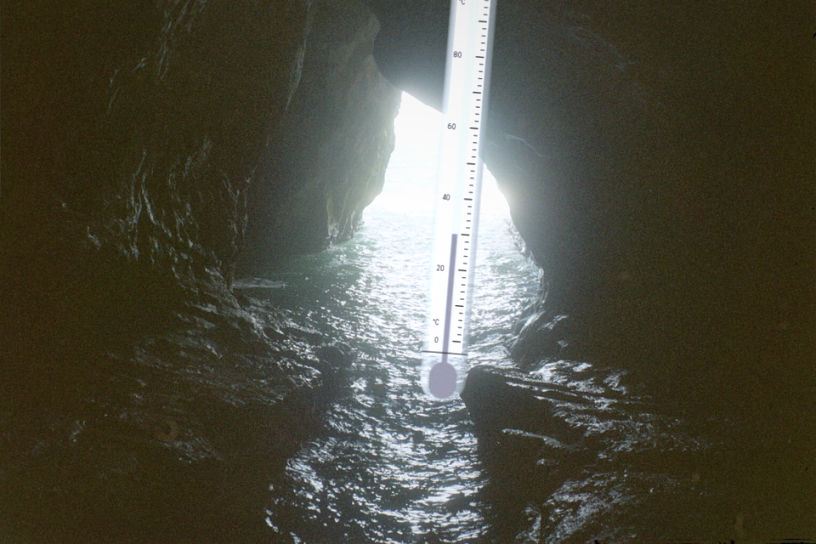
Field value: 30 °C
